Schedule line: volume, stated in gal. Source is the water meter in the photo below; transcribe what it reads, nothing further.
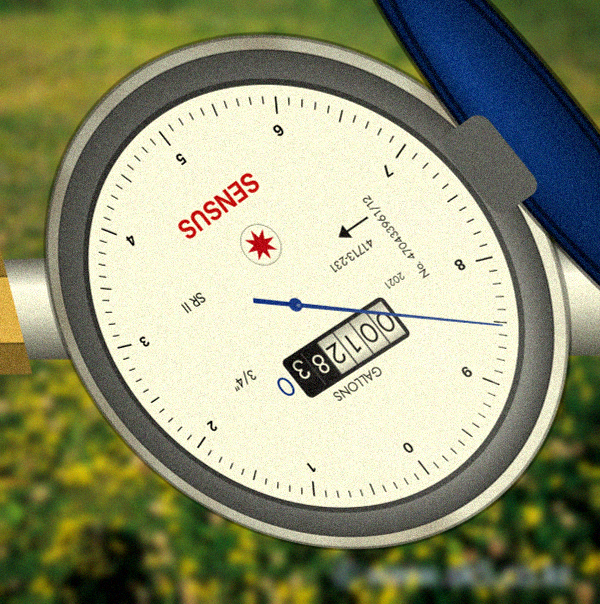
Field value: 12828.5 gal
